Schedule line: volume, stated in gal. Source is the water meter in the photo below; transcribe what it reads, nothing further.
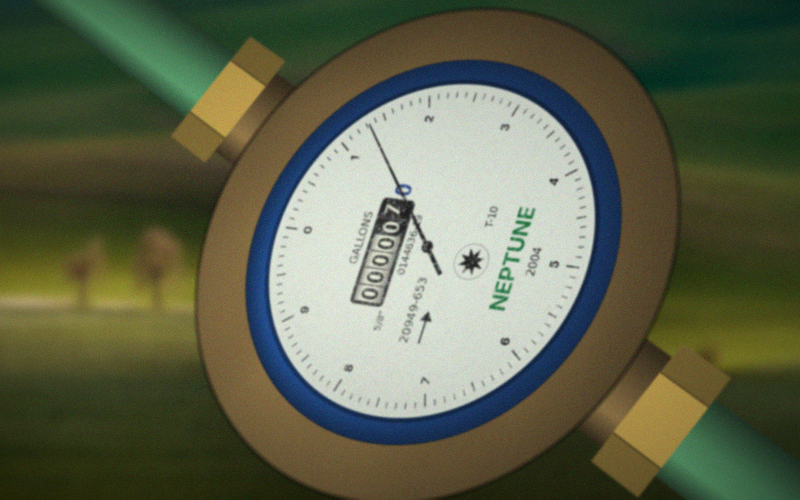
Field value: 71.3 gal
